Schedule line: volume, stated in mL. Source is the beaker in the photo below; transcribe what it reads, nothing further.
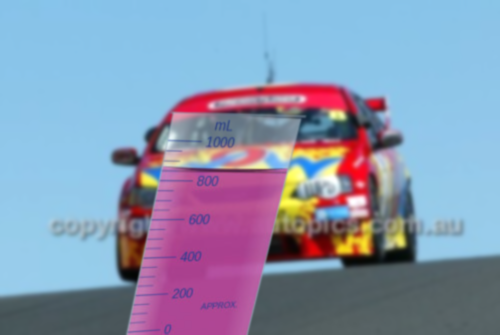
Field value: 850 mL
